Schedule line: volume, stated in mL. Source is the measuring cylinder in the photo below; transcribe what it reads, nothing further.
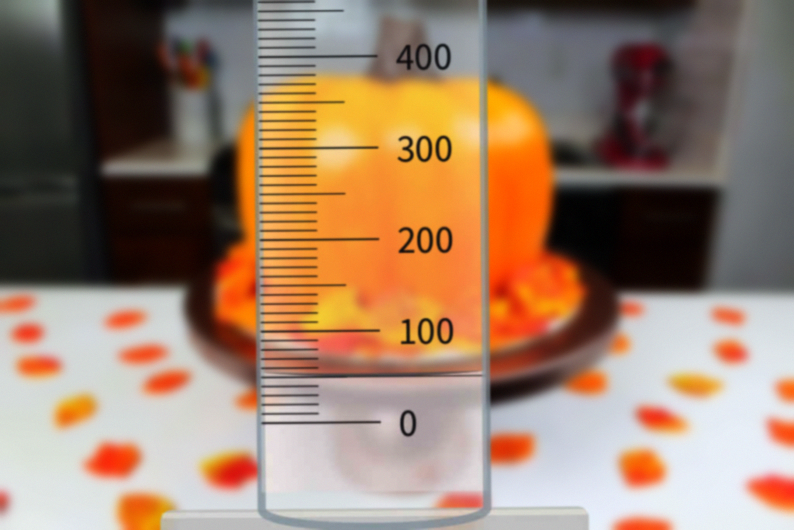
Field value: 50 mL
